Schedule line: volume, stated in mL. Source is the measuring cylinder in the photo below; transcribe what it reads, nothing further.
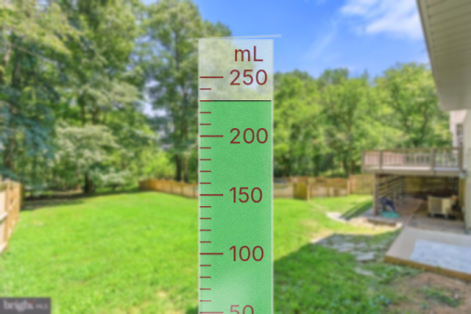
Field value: 230 mL
